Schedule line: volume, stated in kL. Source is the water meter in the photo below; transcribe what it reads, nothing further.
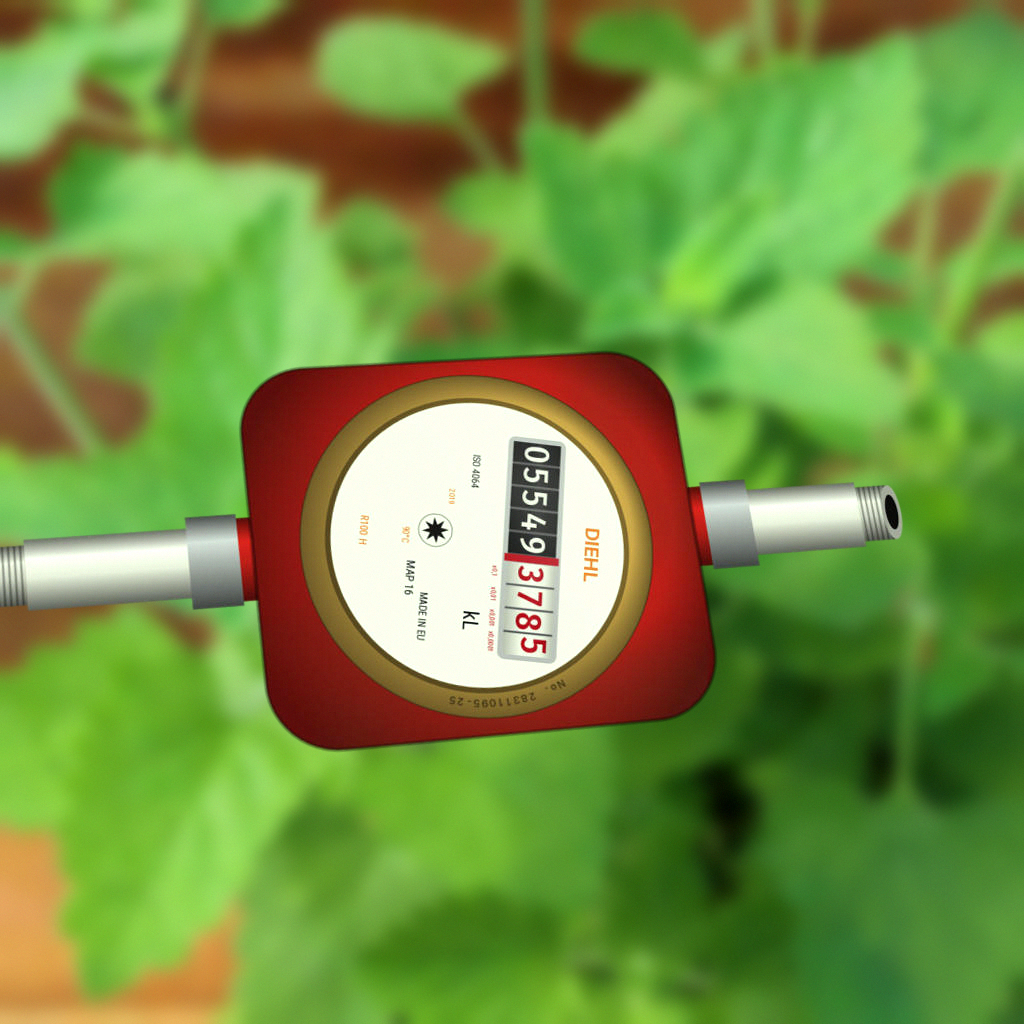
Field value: 5549.3785 kL
